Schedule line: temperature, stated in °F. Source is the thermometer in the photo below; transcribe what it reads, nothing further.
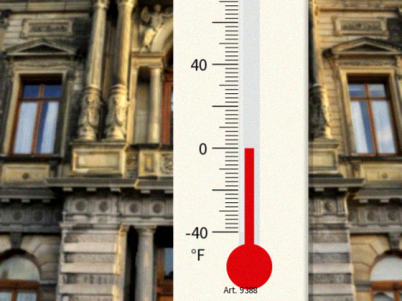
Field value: 0 °F
